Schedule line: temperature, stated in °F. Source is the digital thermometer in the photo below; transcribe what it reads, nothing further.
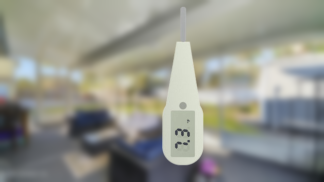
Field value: 7.3 °F
